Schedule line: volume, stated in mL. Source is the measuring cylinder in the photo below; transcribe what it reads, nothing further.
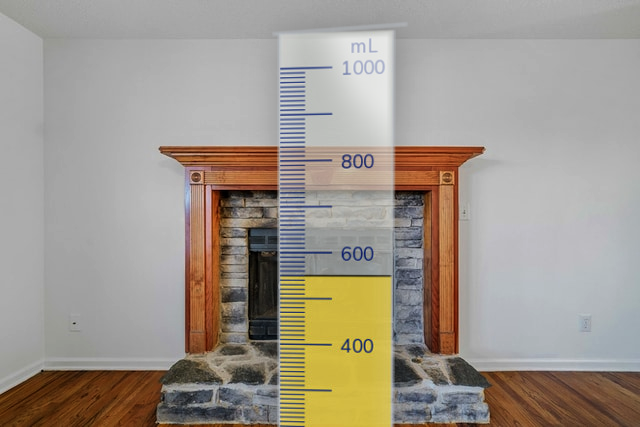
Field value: 550 mL
